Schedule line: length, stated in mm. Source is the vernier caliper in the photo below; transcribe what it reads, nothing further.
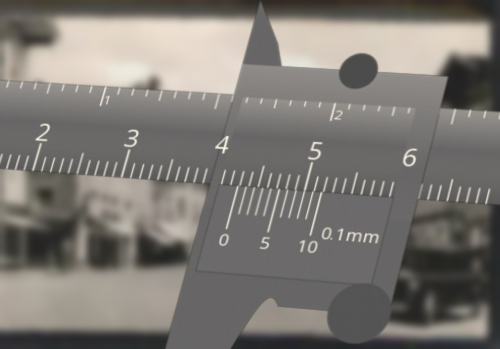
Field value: 42.8 mm
